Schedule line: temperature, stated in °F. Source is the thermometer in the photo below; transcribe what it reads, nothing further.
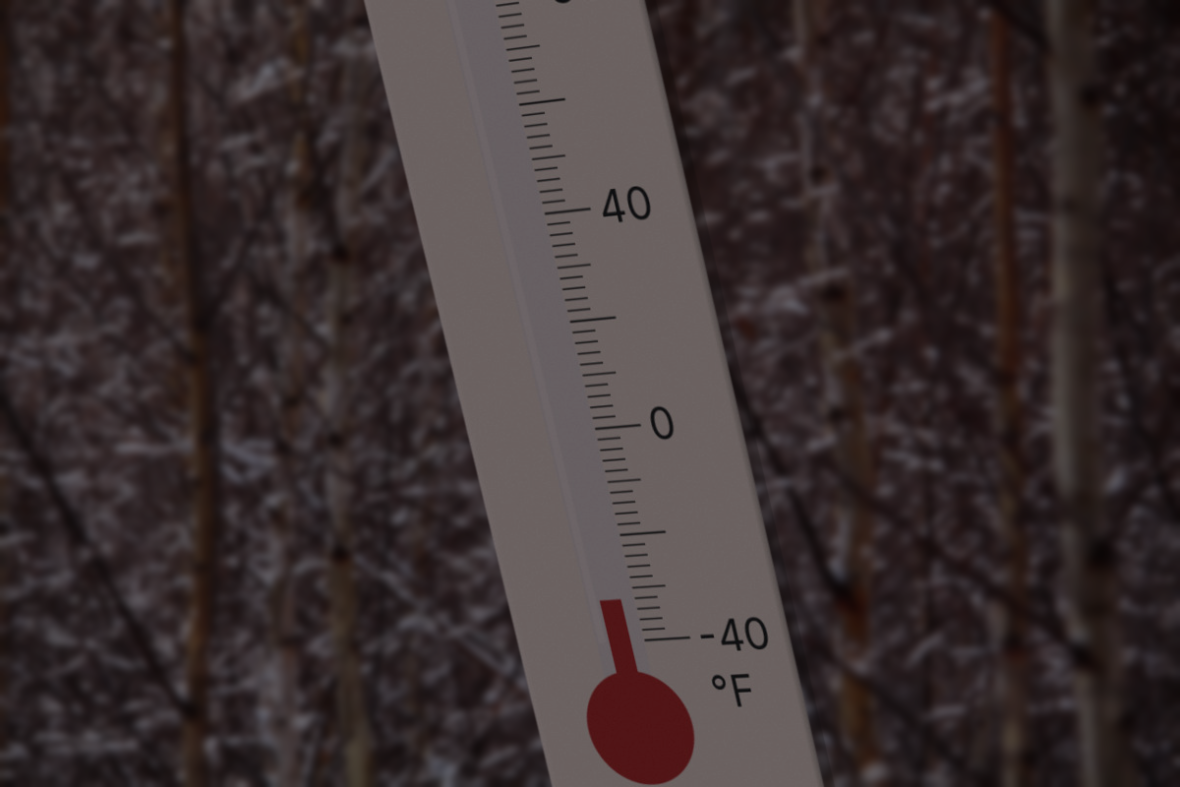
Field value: -32 °F
